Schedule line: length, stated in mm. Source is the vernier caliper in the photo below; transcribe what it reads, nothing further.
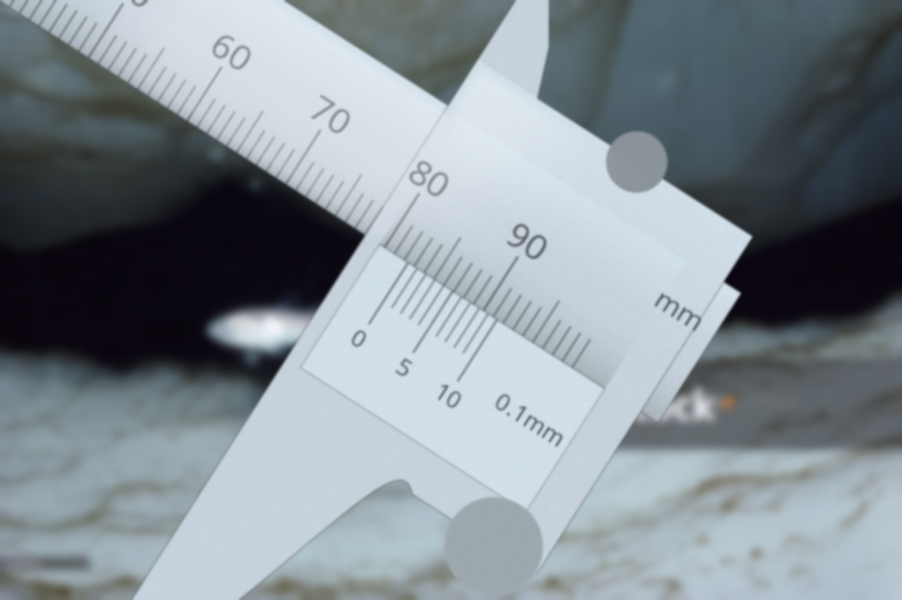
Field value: 82.4 mm
